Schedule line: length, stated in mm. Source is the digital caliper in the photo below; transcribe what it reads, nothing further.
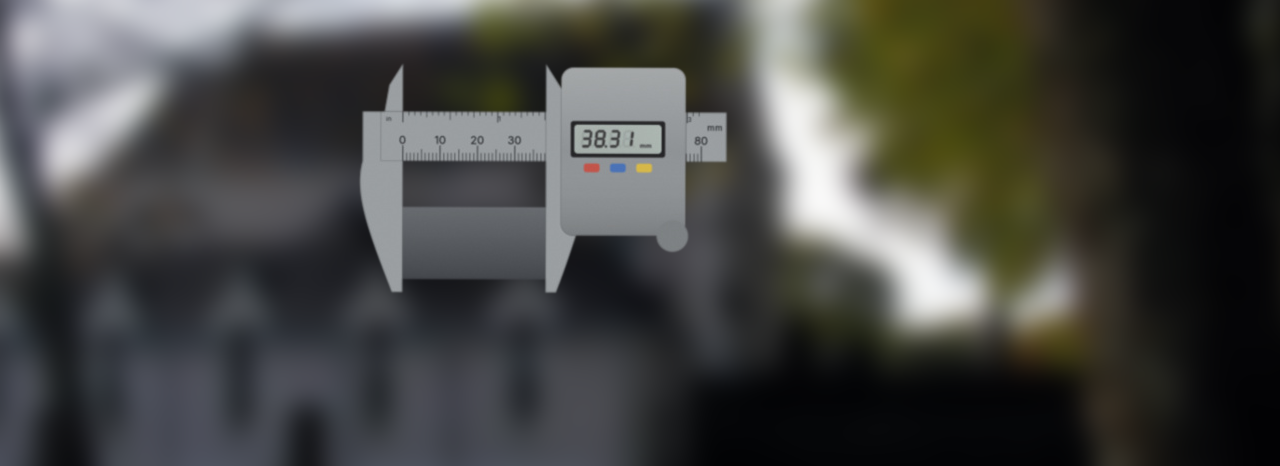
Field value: 38.31 mm
